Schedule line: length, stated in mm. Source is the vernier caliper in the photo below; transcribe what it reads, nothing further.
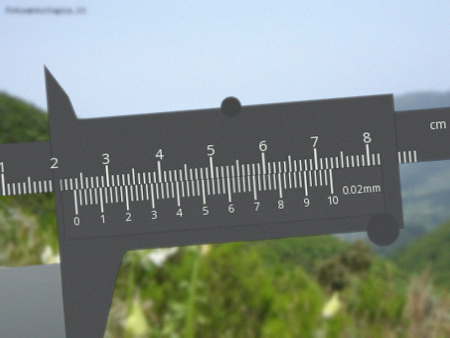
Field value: 23.6 mm
